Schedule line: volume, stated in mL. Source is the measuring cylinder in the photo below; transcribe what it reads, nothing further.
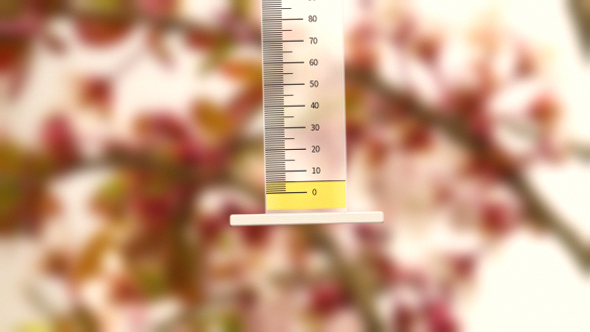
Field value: 5 mL
